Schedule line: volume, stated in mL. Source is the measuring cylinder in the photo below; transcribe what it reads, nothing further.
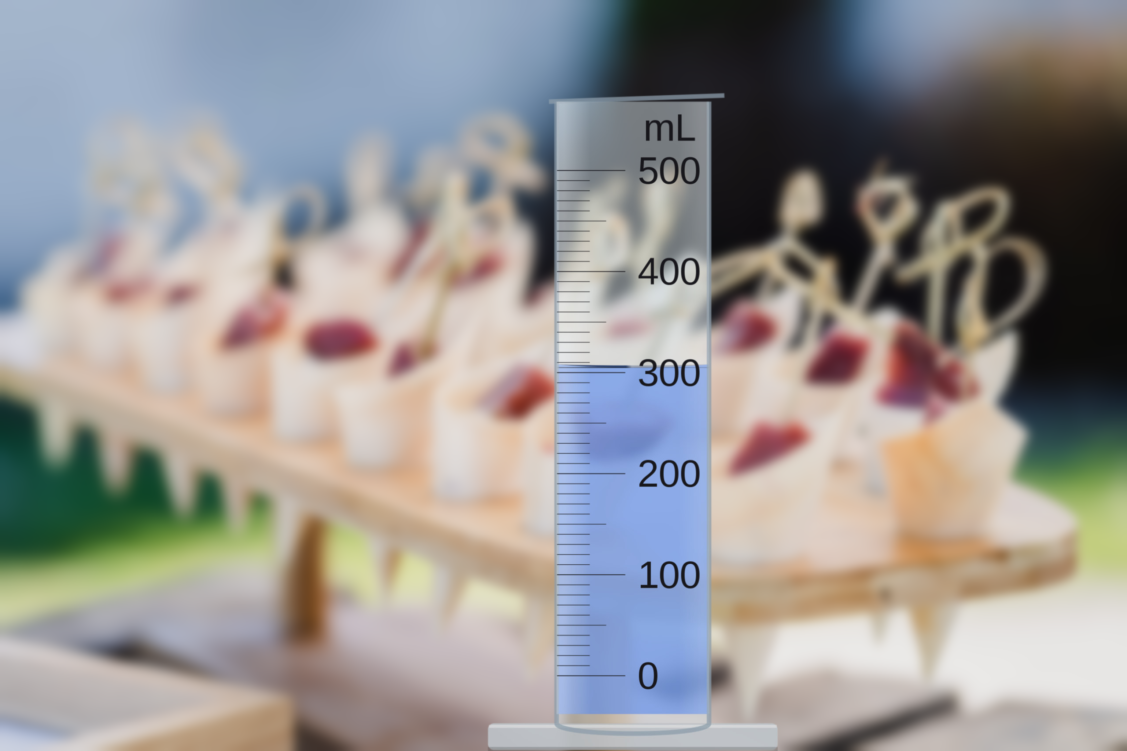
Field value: 305 mL
